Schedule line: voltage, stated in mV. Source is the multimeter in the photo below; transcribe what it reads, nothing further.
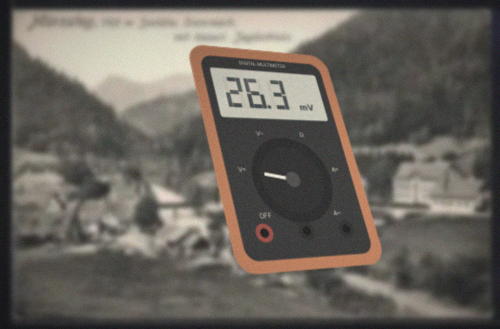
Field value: 26.3 mV
